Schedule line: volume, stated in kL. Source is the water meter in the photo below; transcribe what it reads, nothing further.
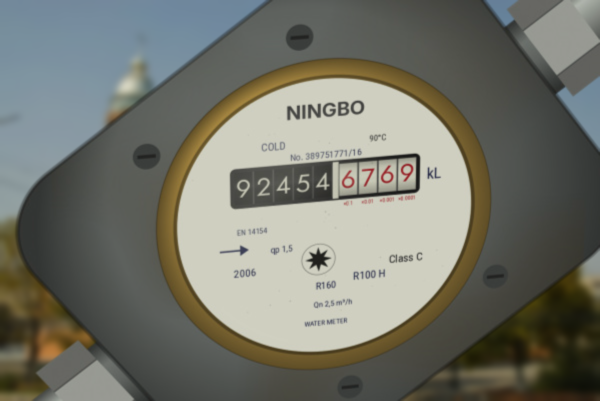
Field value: 92454.6769 kL
